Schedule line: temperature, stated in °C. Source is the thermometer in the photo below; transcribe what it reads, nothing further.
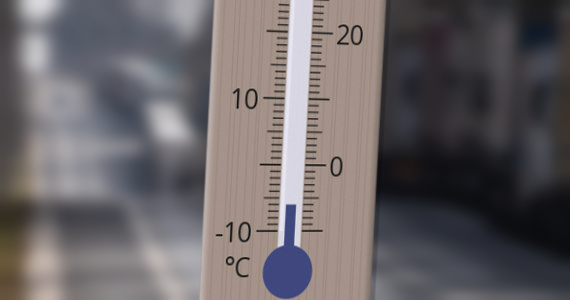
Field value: -6 °C
